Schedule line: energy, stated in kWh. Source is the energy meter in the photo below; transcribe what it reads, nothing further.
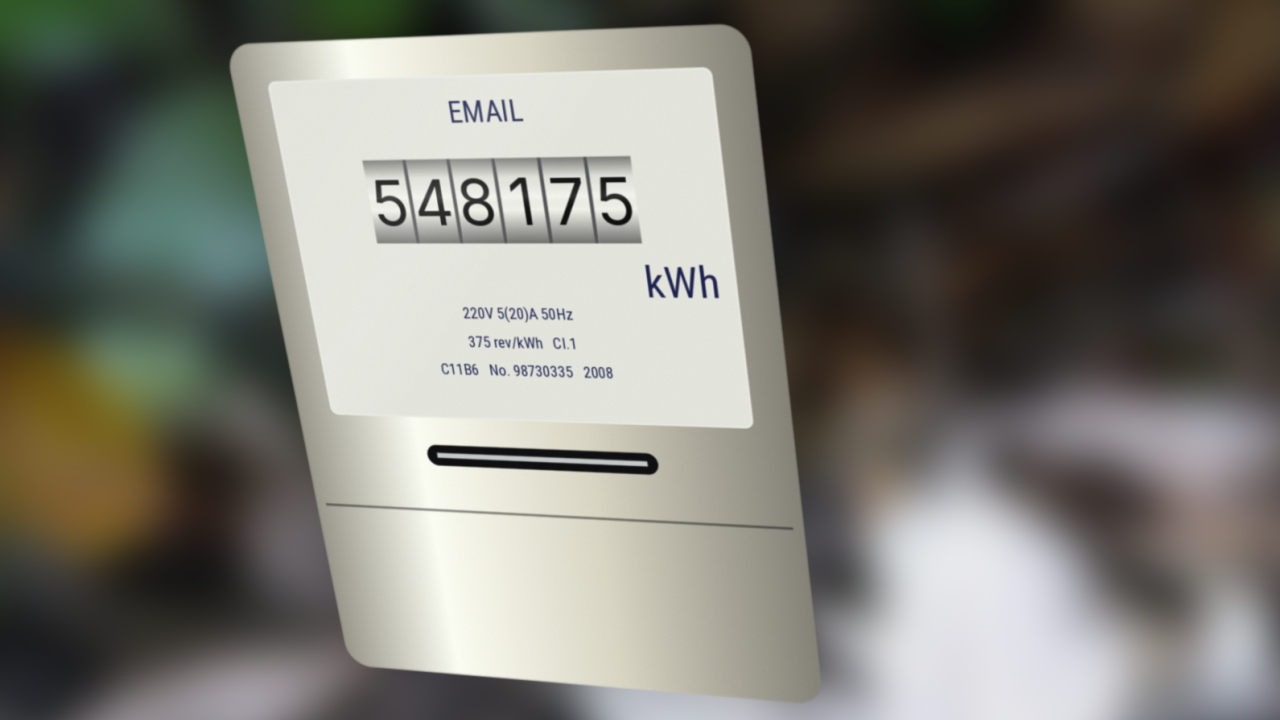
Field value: 548175 kWh
